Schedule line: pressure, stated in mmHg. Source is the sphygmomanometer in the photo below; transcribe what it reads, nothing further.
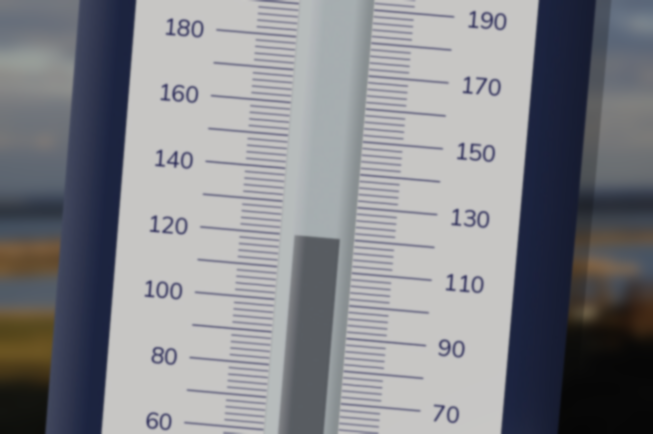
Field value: 120 mmHg
